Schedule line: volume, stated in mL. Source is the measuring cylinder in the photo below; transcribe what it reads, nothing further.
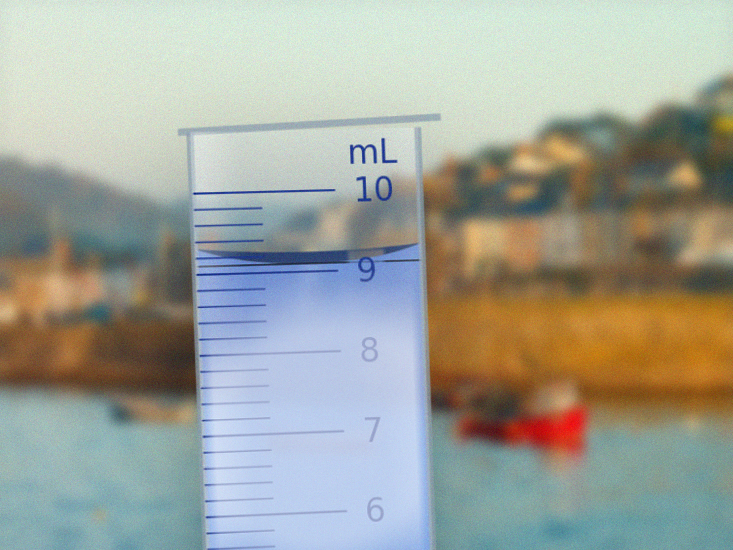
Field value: 9.1 mL
